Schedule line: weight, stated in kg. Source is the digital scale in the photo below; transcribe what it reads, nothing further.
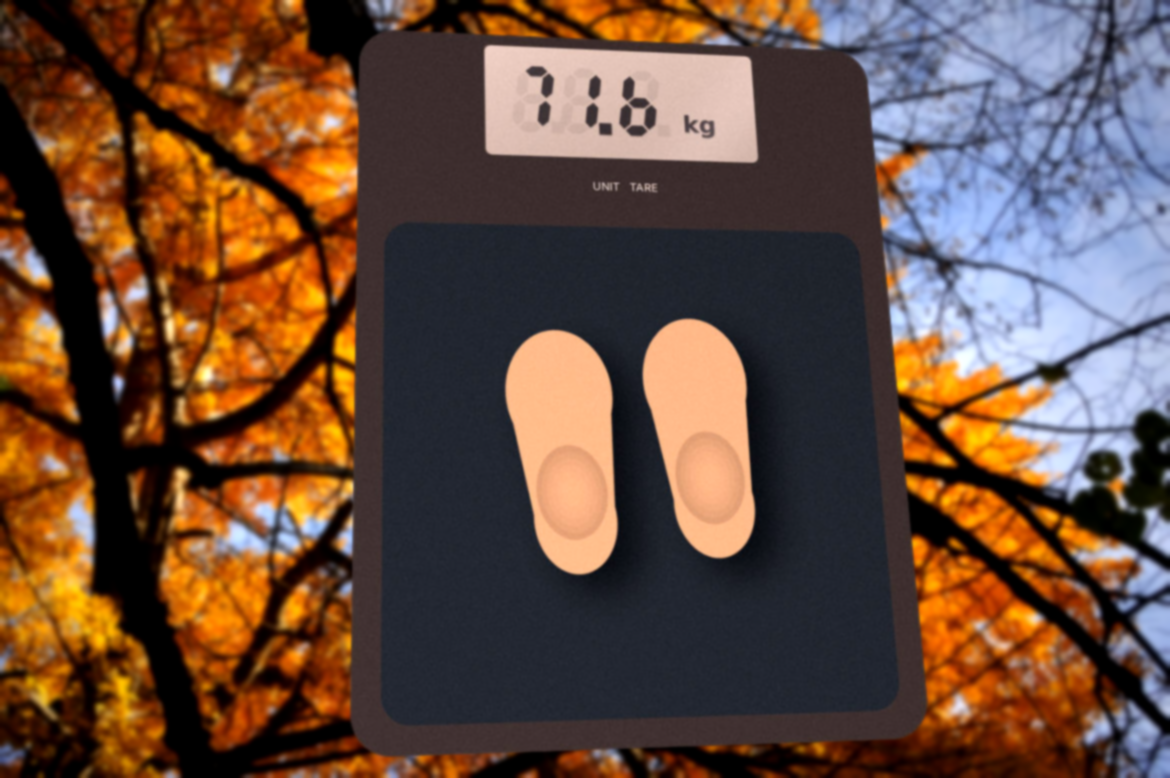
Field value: 71.6 kg
